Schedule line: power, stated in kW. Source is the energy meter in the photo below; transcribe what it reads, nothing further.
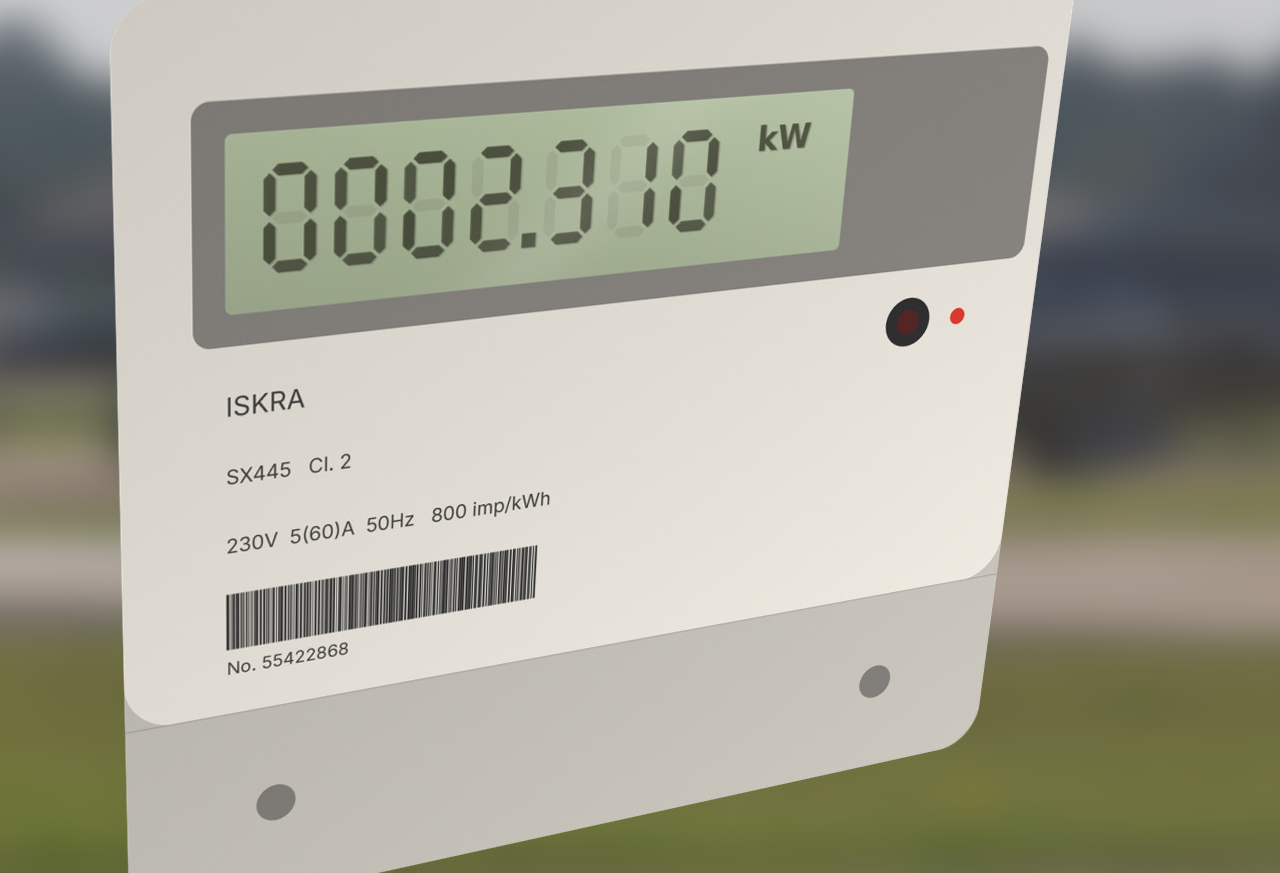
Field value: 2.310 kW
